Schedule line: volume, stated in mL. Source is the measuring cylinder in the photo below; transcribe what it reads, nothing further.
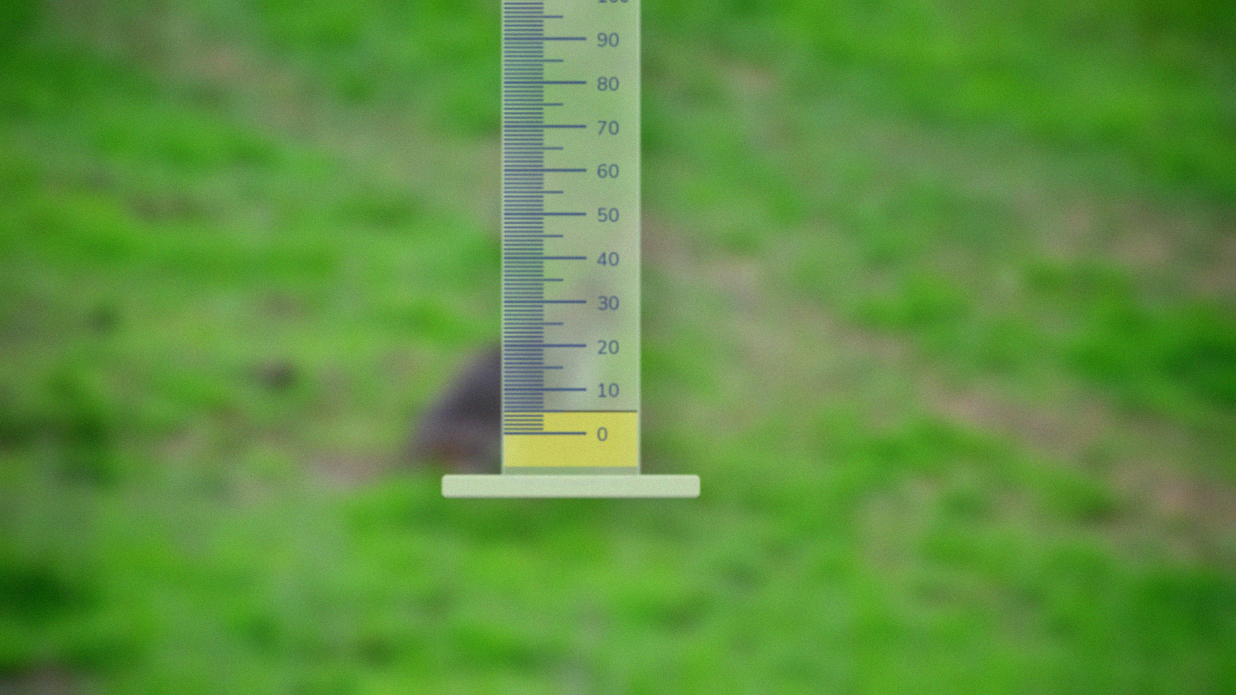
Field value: 5 mL
